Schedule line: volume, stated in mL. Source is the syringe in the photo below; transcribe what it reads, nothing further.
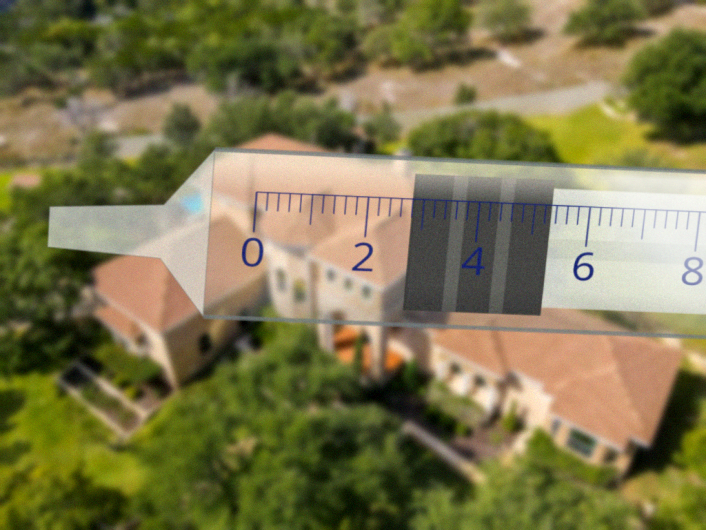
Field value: 2.8 mL
